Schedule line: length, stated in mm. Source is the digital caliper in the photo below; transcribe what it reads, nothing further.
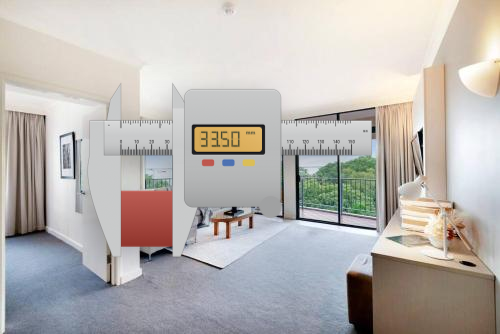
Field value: 33.50 mm
